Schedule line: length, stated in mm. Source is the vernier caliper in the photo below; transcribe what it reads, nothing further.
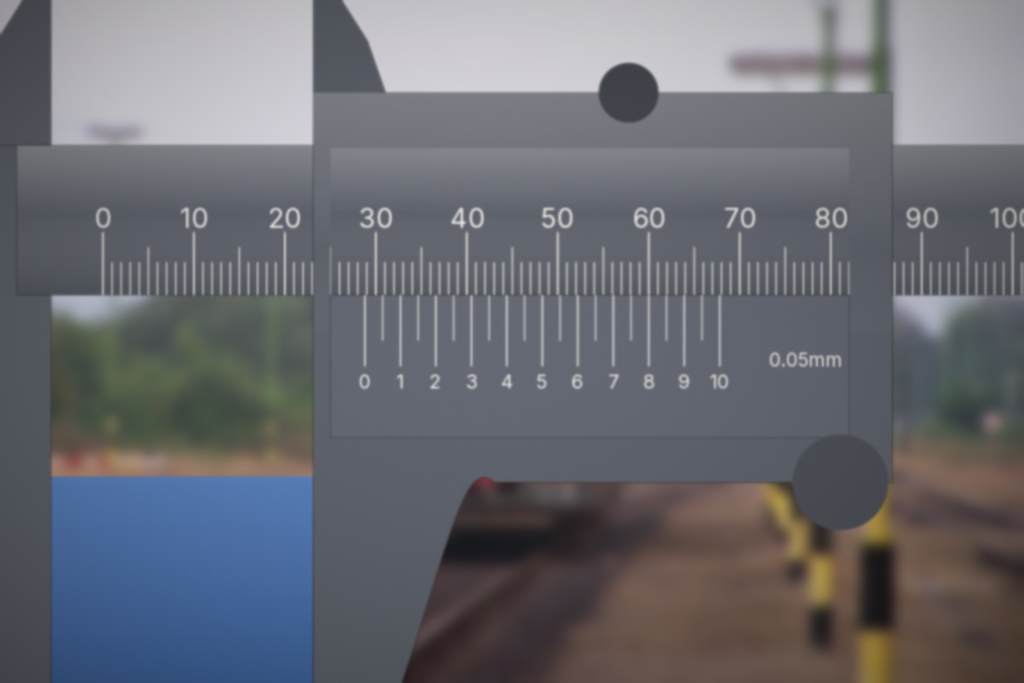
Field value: 28.8 mm
